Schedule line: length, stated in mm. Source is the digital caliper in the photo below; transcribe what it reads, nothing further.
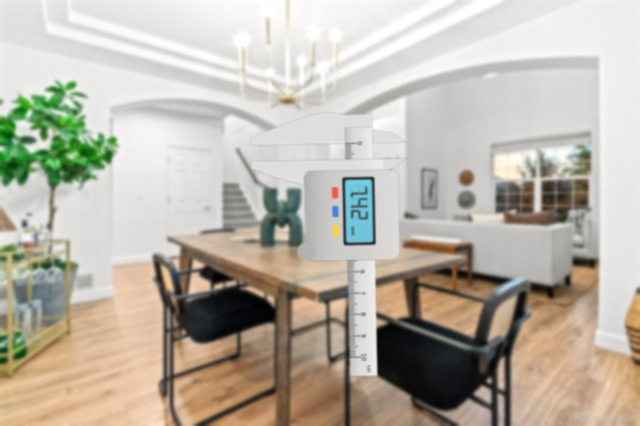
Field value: 7.42 mm
